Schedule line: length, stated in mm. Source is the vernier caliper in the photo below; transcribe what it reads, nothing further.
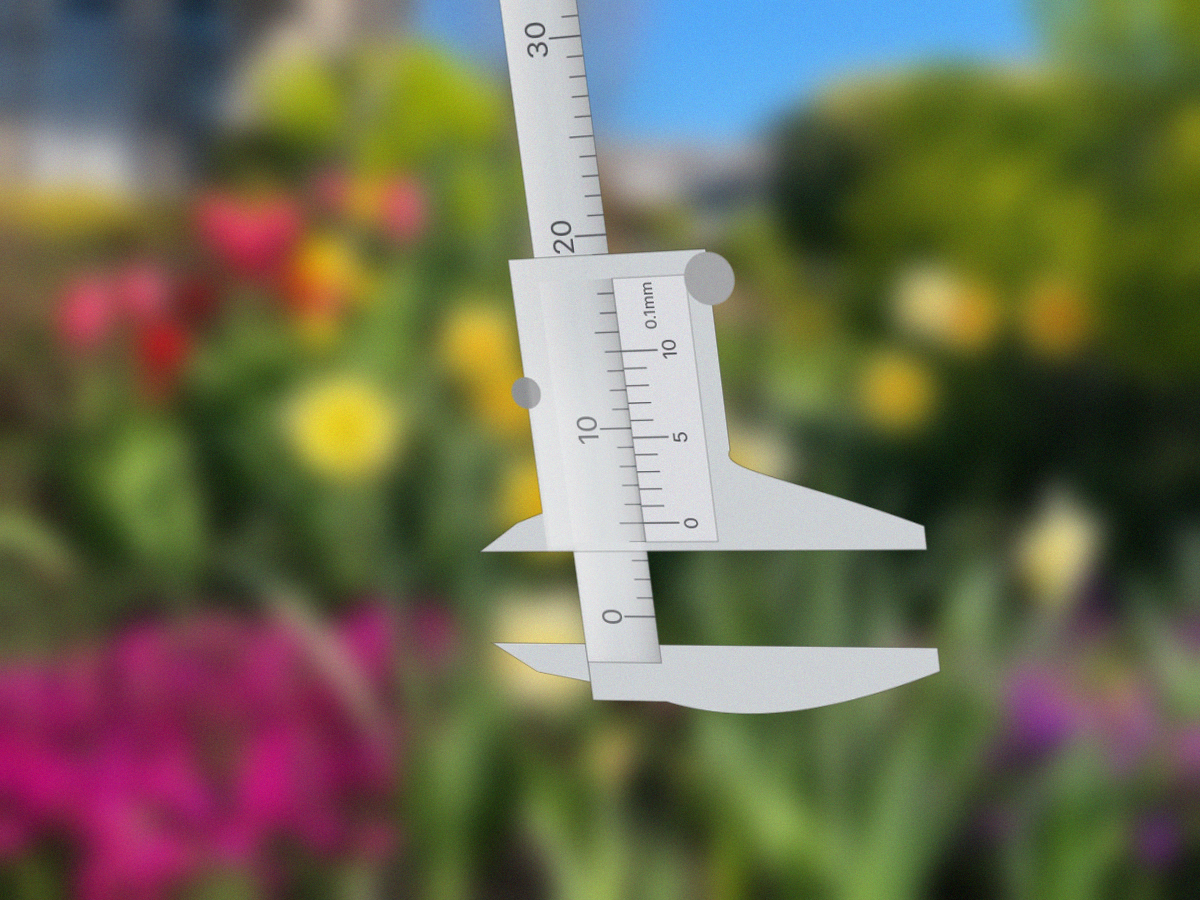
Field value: 5.0 mm
